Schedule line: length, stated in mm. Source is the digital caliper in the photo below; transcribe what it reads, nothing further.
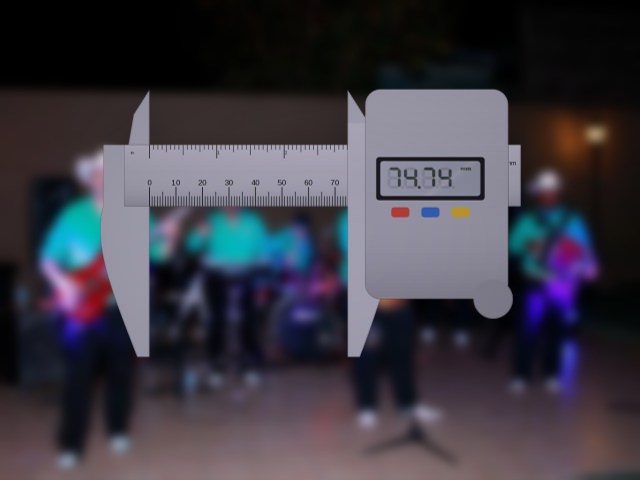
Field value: 74.74 mm
